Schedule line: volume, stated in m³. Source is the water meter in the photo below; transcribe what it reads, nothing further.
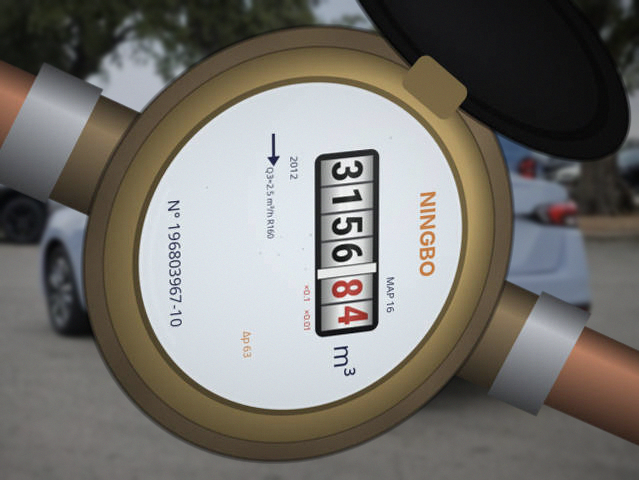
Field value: 3156.84 m³
